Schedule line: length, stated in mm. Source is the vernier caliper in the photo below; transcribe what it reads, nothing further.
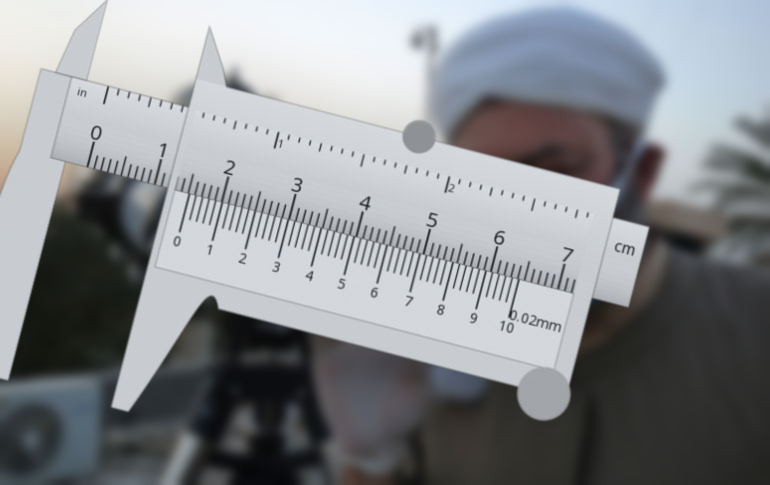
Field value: 15.2 mm
